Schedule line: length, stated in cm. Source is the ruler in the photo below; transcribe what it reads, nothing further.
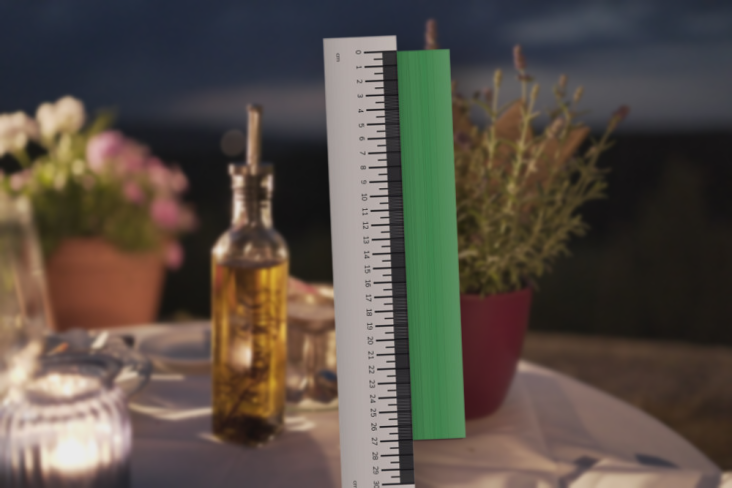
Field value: 27 cm
